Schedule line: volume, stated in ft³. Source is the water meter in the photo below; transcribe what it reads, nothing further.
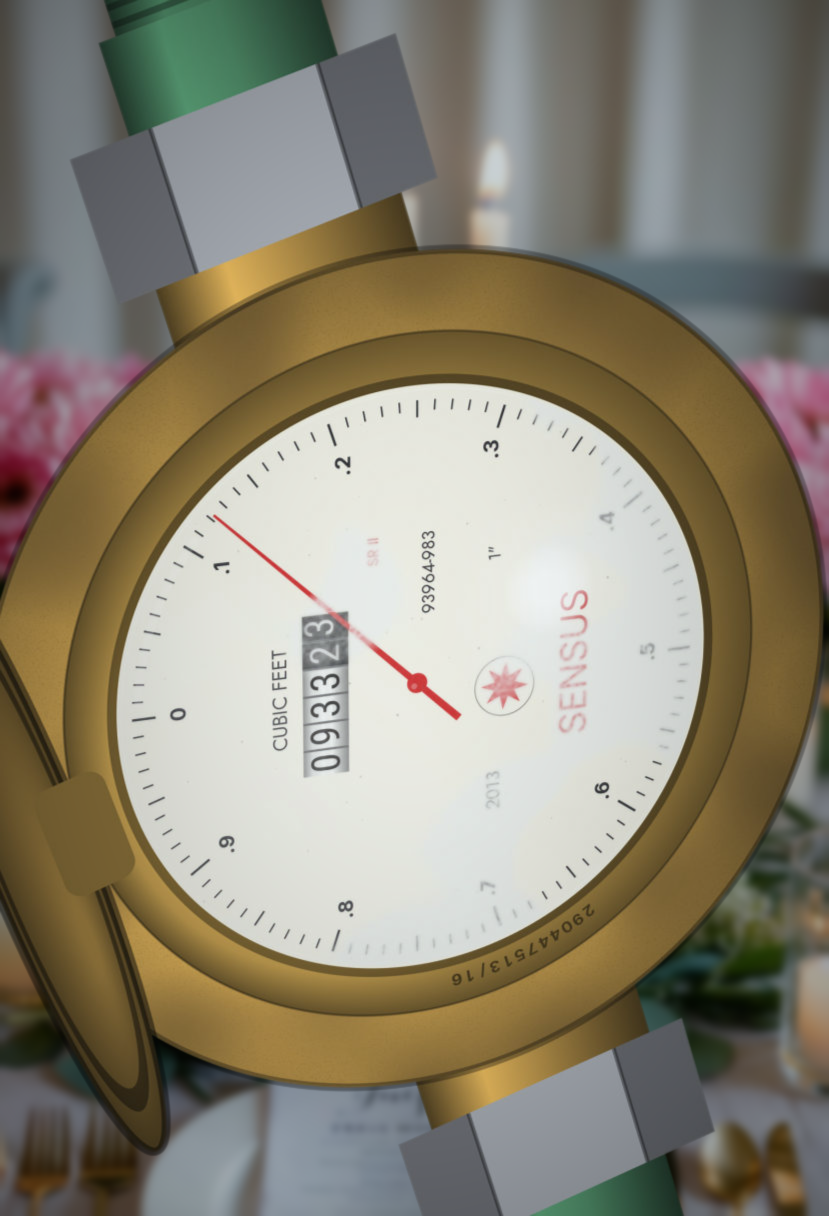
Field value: 93323.12 ft³
